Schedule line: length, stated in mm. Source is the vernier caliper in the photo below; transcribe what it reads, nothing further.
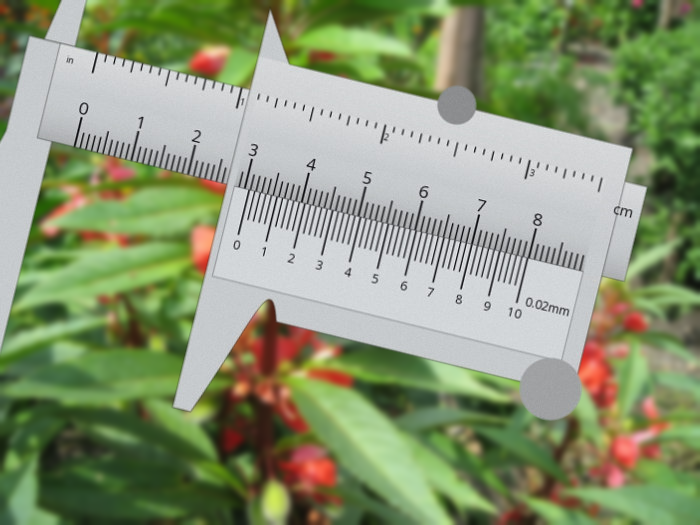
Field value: 30.8 mm
